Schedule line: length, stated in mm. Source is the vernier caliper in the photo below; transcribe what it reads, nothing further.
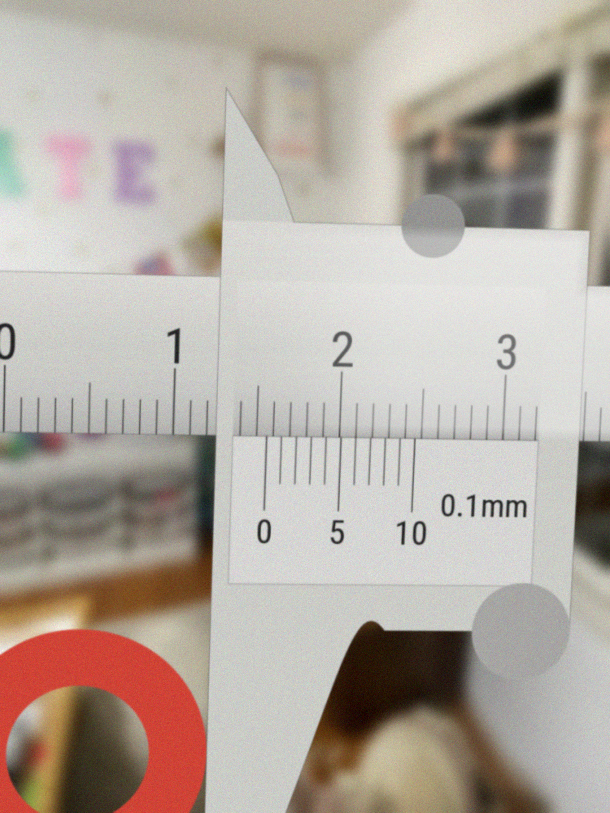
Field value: 15.6 mm
